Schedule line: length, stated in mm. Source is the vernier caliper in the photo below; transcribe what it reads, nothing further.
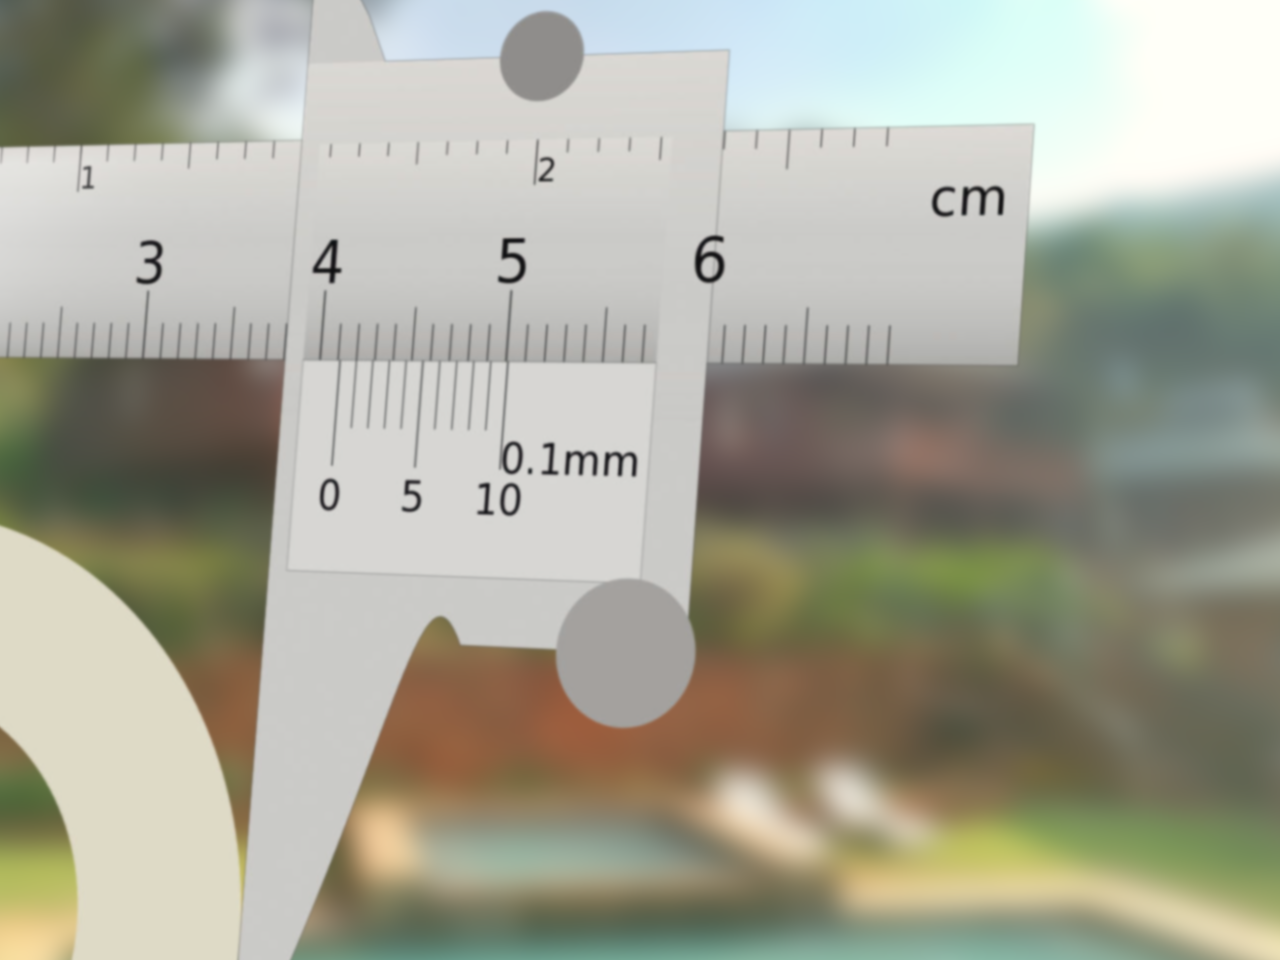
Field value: 41.1 mm
